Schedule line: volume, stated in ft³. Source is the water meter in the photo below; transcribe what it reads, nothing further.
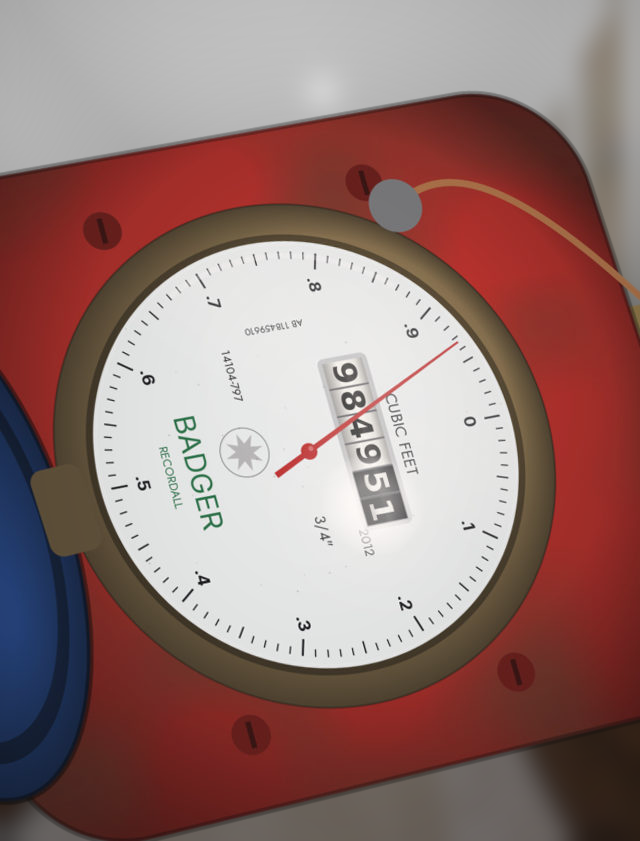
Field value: 984950.93 ft³
